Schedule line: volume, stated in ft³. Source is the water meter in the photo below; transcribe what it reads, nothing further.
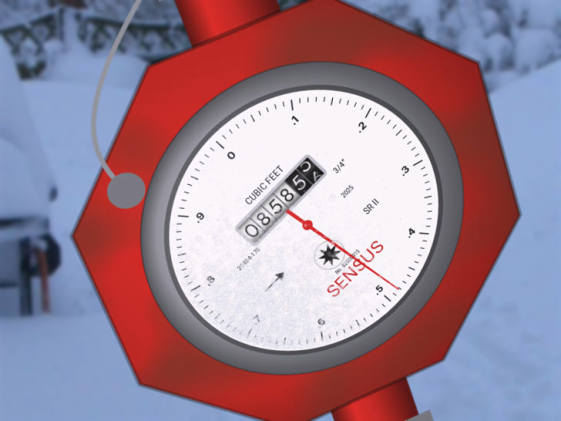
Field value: 85855.48 ft³
